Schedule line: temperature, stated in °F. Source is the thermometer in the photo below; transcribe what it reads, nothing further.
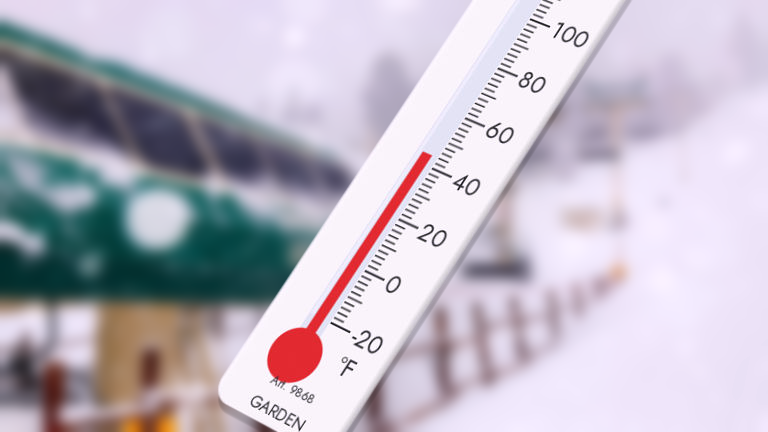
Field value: 44 °F
